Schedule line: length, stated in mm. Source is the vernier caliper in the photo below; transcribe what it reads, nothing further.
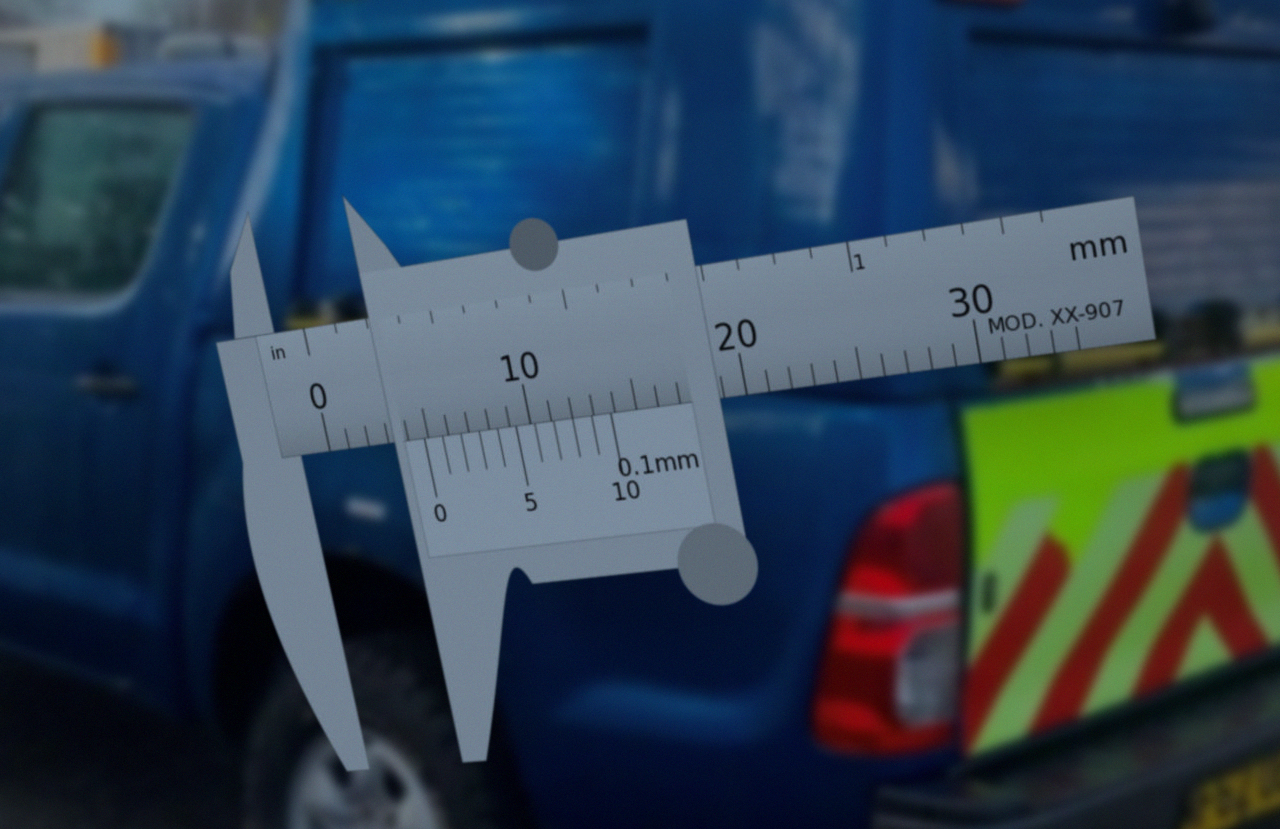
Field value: 4.8 mm
